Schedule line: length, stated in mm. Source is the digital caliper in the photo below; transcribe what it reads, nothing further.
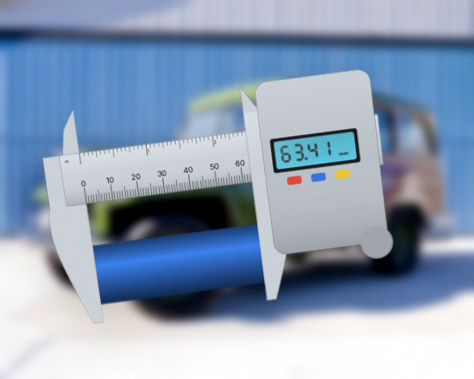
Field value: 63.41 mm
